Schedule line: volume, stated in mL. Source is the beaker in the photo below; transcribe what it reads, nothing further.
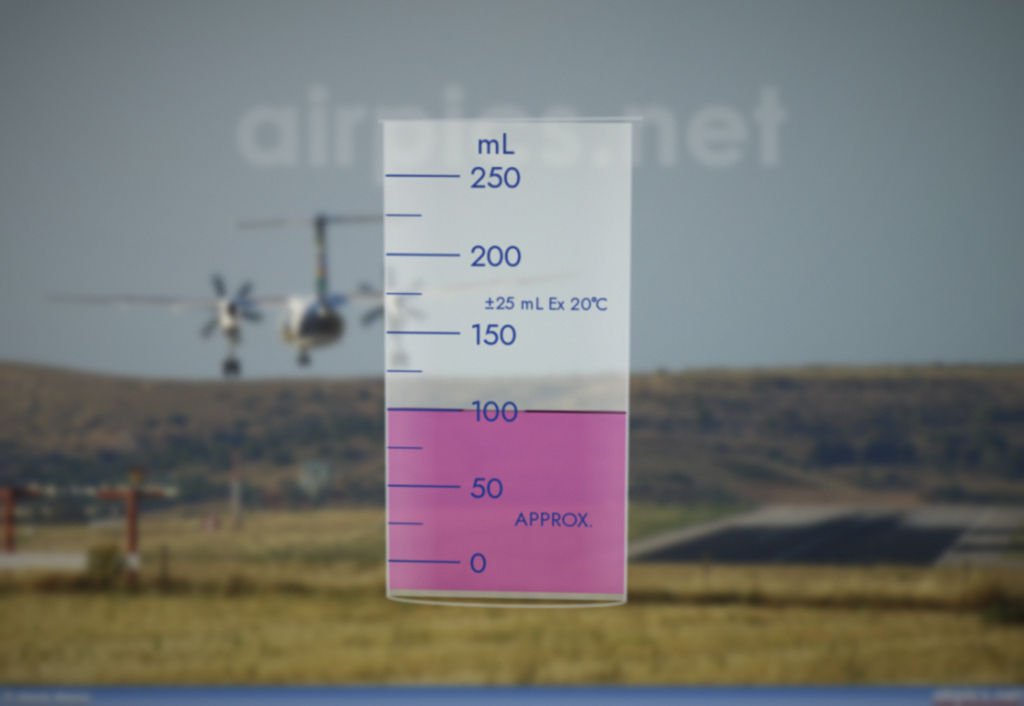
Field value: 100 mL
